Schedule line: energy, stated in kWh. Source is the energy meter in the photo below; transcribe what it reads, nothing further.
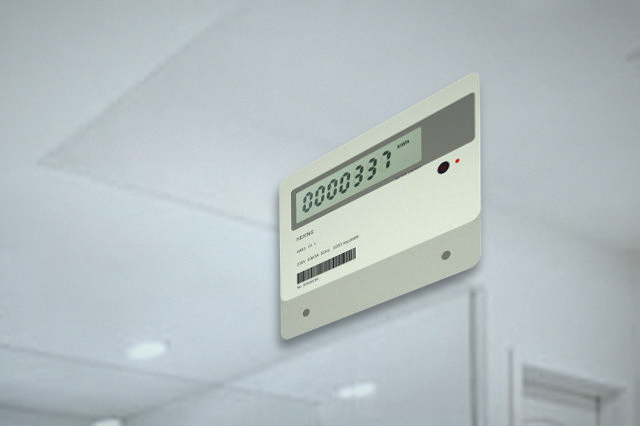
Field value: 337 kWh
